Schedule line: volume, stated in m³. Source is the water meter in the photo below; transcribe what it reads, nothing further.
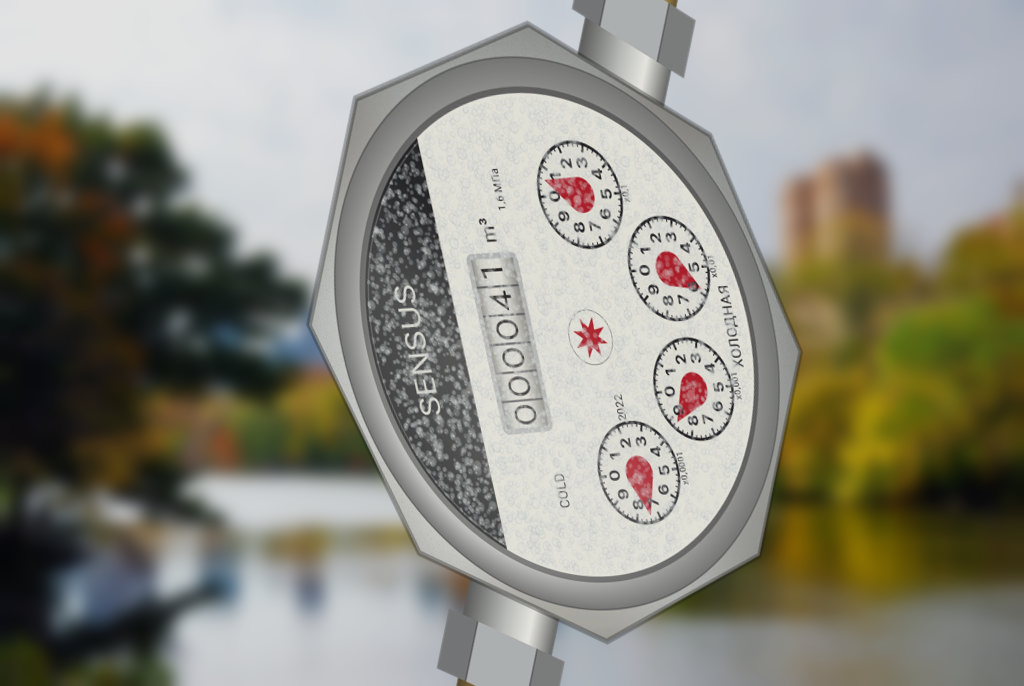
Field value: 41.0587 m³
